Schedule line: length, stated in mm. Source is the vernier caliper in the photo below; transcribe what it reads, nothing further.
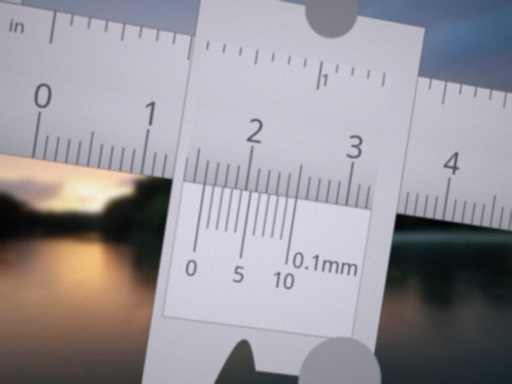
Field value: 16.0 mm
